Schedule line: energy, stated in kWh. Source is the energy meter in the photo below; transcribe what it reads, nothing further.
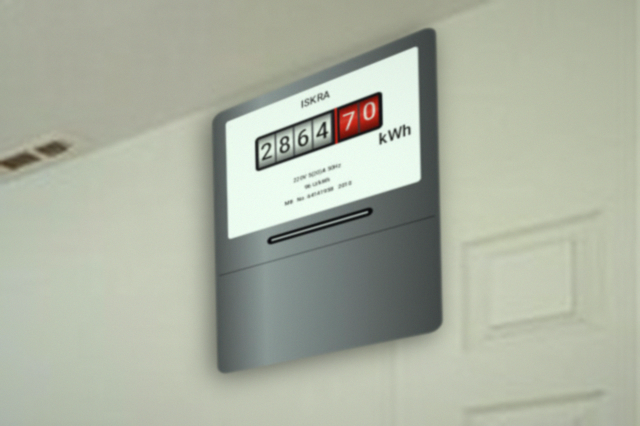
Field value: 2864.70 kWh
